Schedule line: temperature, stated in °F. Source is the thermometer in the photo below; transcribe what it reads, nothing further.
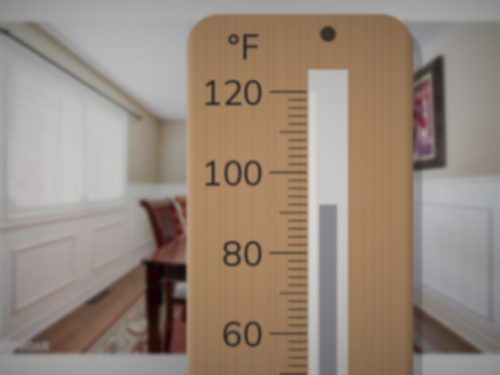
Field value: 92 °F
